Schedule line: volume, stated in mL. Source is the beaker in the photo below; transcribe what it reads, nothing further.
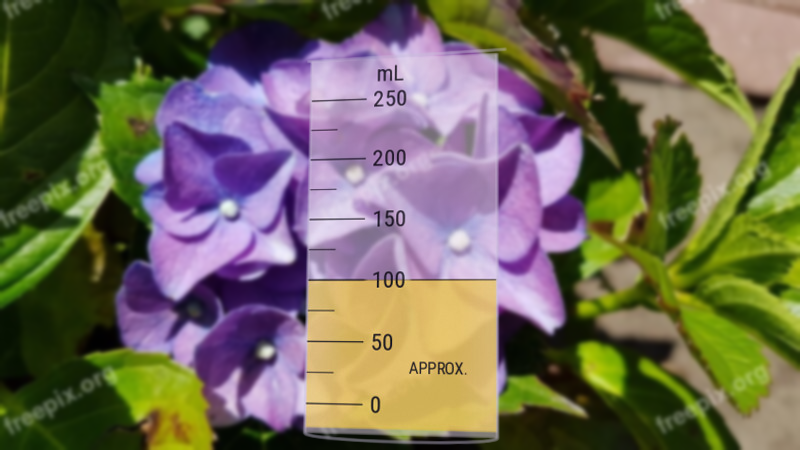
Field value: 100 mL
